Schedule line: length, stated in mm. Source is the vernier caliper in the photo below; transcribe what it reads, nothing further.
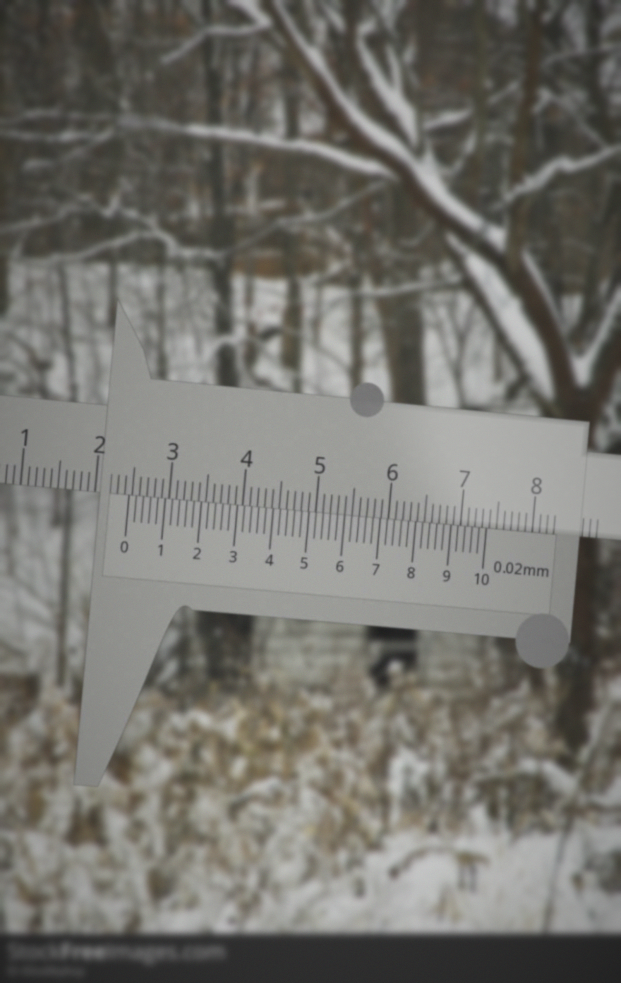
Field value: 24.6 mm
